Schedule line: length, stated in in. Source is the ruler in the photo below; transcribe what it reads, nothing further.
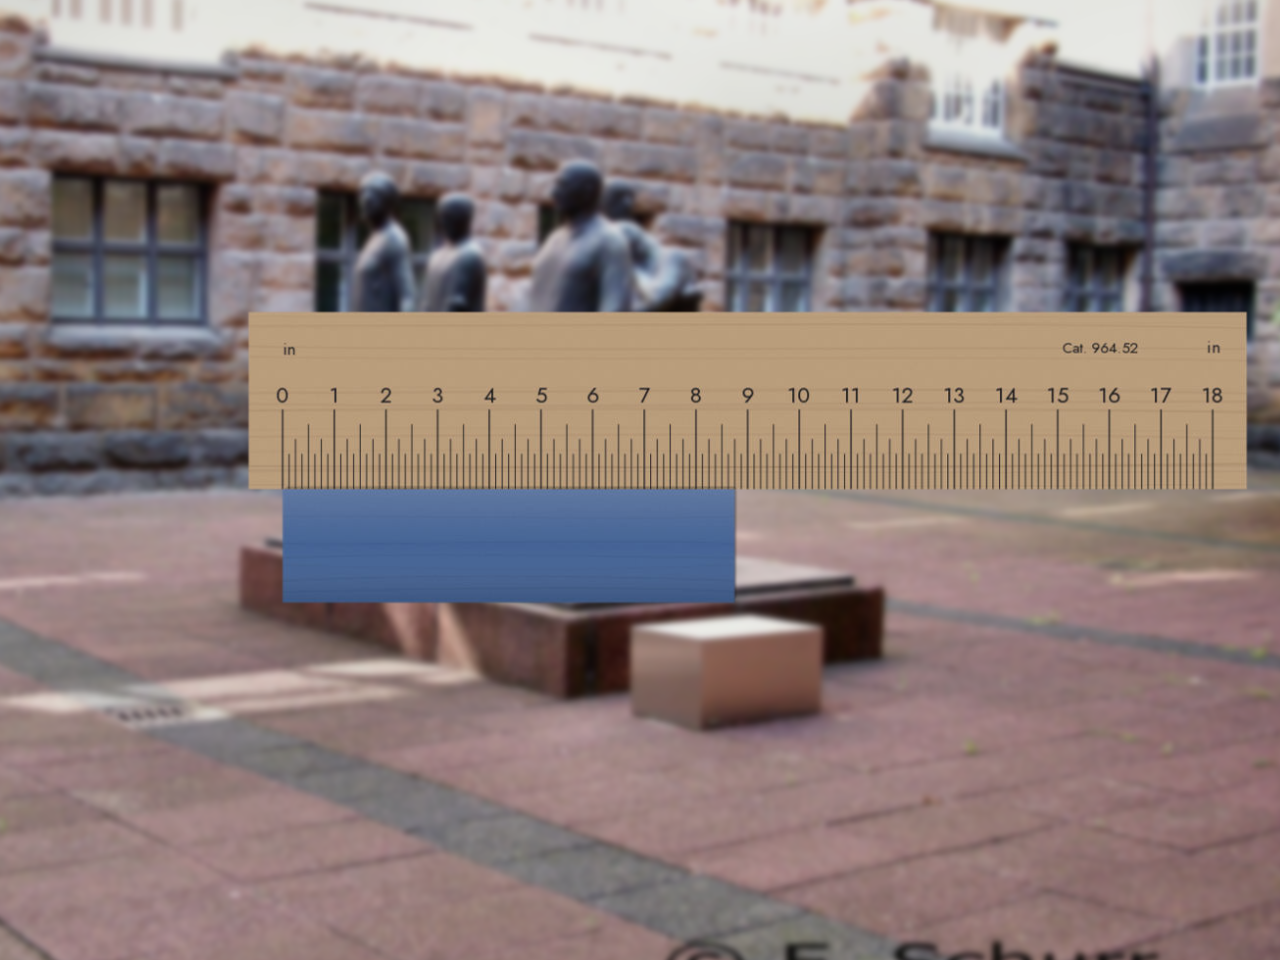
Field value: 8.75 in
